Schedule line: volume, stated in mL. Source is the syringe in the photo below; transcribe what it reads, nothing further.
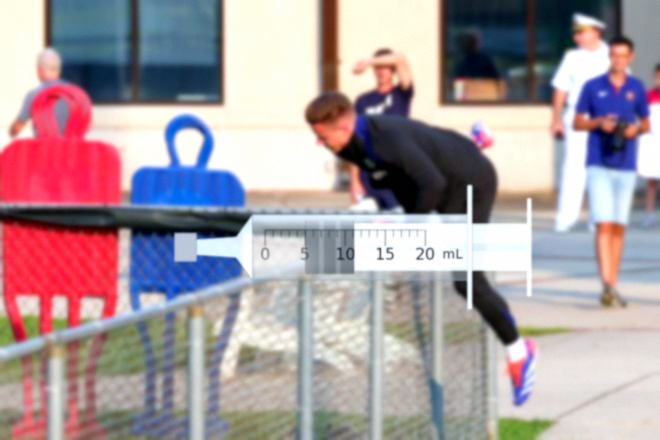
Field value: 5 mL
